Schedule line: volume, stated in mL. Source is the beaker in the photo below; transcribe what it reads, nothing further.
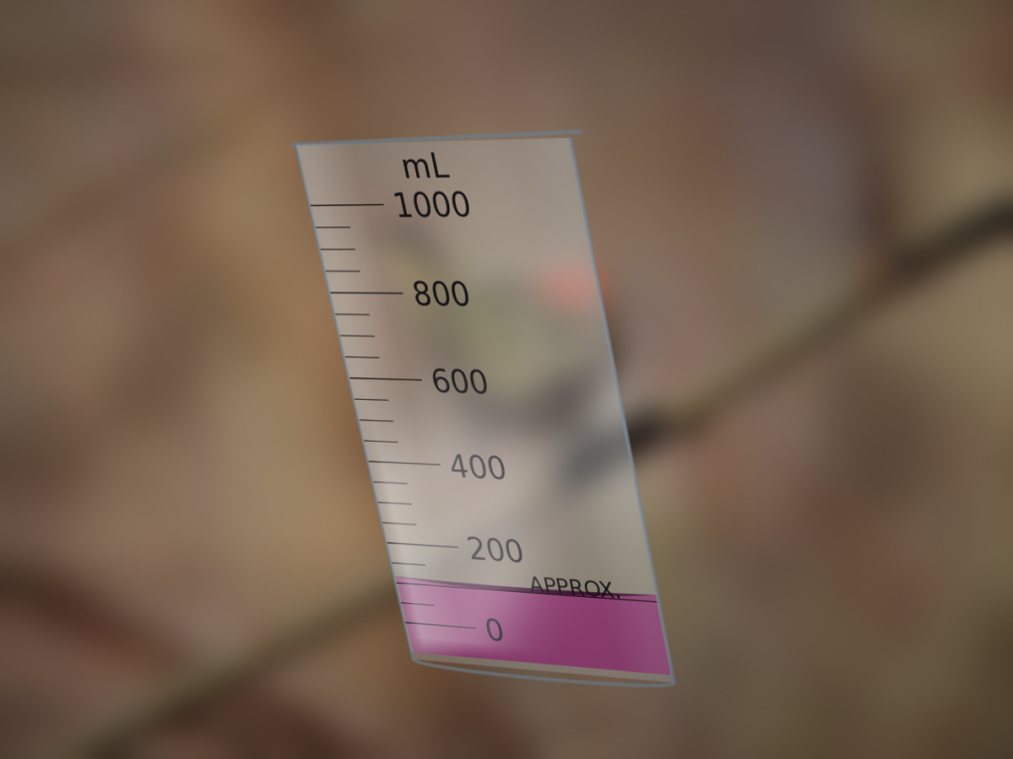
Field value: 100 mL
